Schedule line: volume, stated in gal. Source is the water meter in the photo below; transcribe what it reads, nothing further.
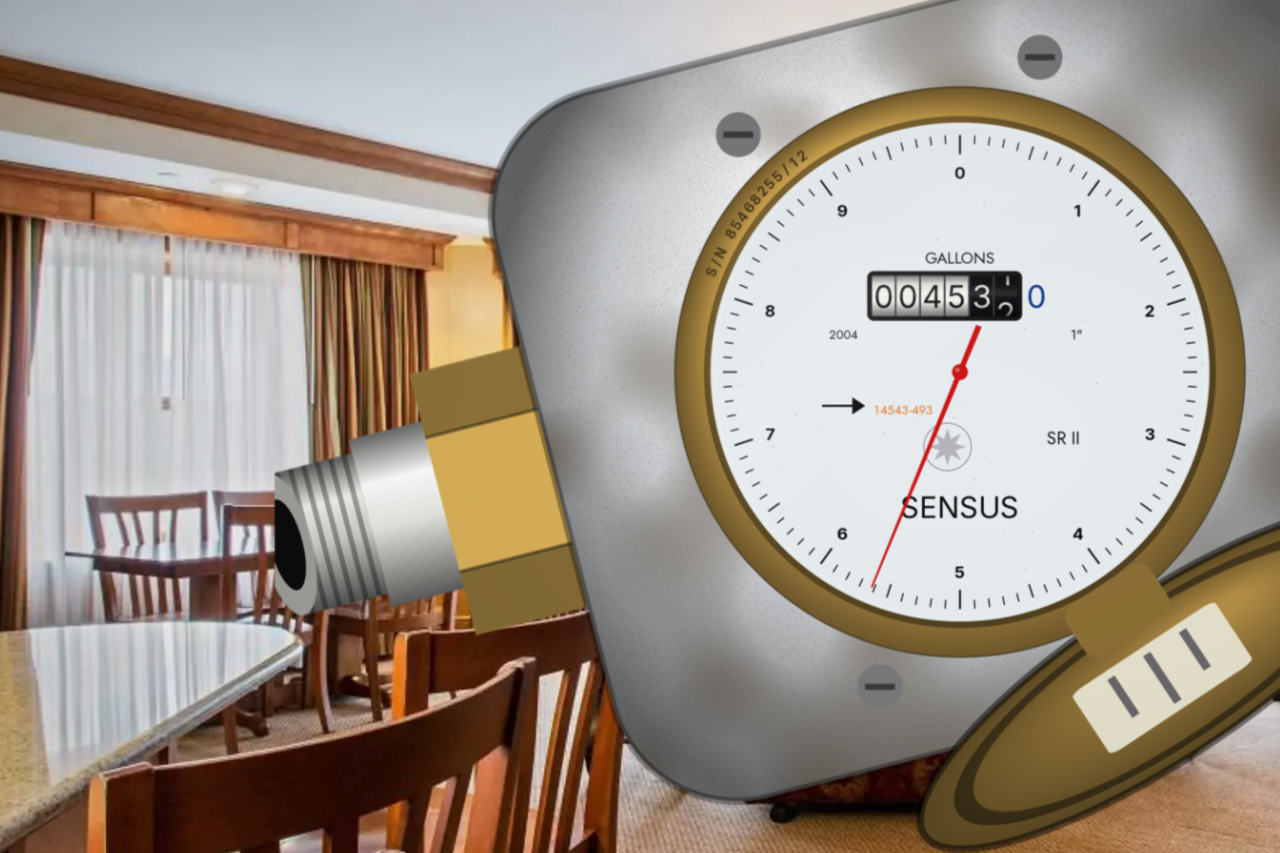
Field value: 45315.6 gal
